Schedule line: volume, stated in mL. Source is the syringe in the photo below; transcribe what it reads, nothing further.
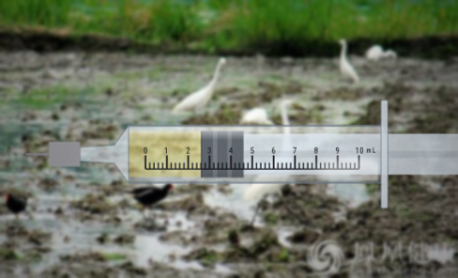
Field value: 2.6 mL
